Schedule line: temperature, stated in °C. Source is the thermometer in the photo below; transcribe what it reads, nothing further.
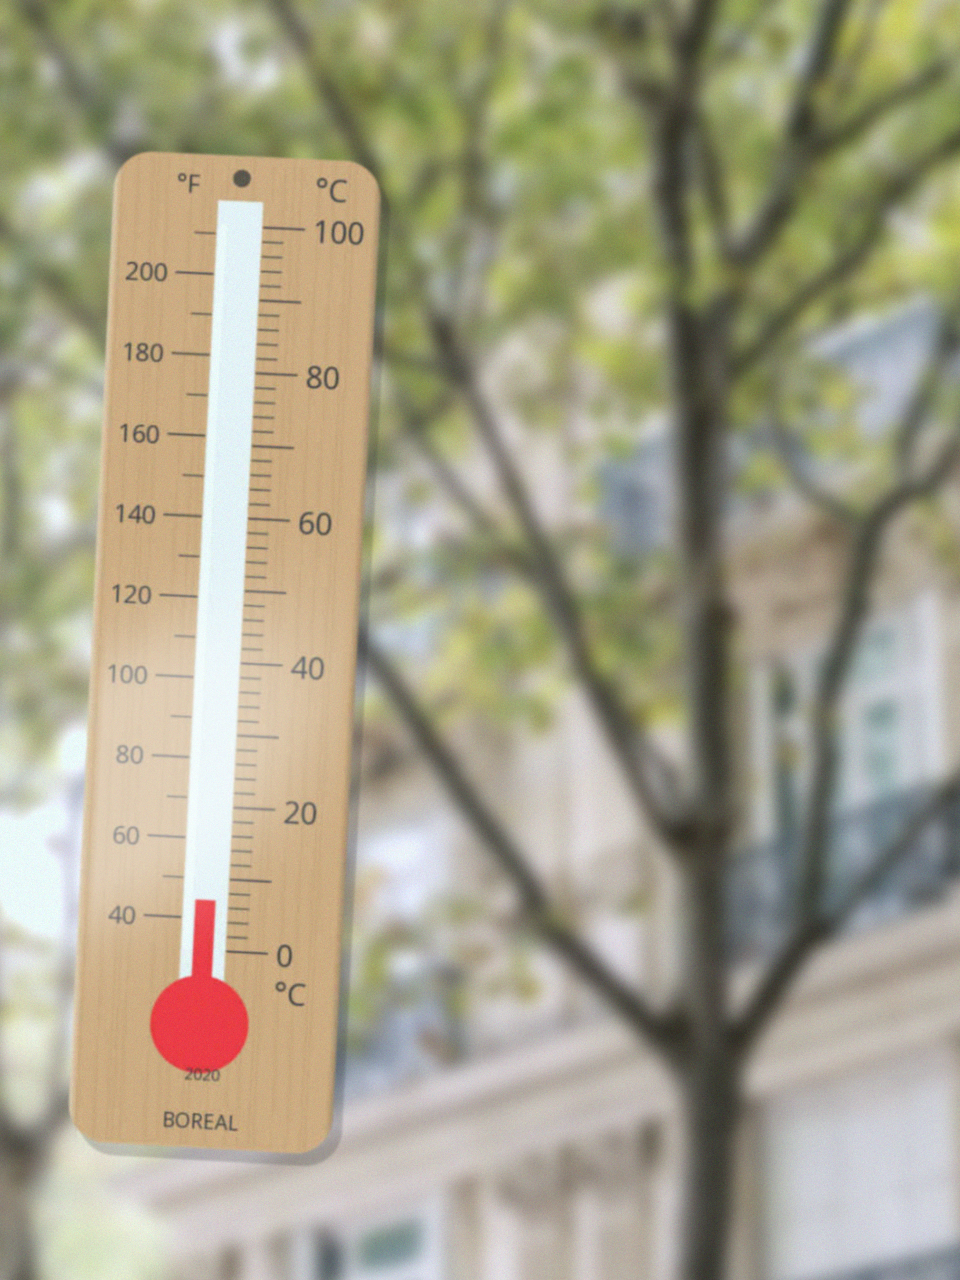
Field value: 7 °C
